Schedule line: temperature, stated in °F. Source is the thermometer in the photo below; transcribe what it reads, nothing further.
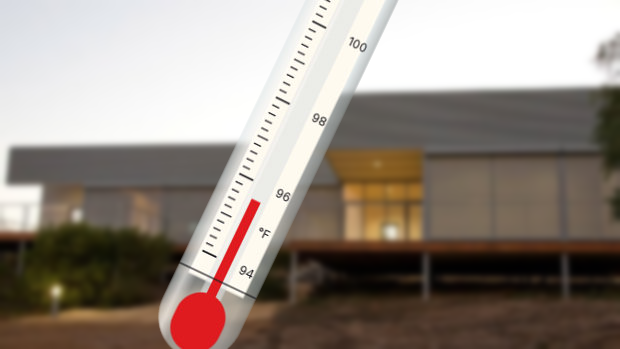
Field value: 95.6 °F
